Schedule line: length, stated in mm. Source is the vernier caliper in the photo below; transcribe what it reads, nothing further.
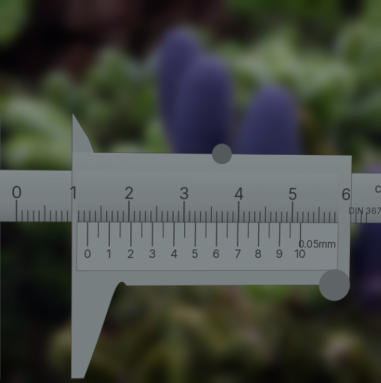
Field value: 12.6 mm
